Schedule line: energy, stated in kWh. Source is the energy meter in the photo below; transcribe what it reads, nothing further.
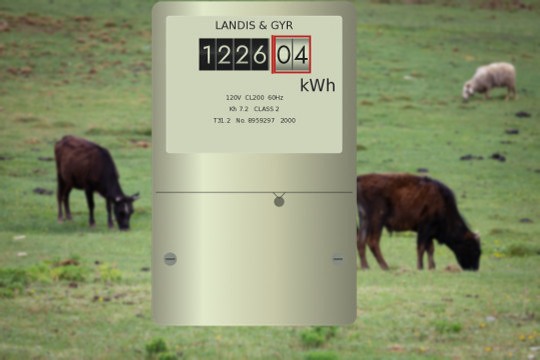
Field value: 1226.04 kWh
